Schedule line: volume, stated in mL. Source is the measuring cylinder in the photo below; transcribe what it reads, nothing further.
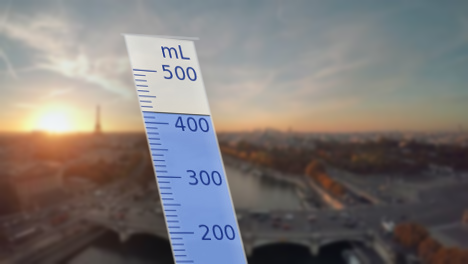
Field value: 420 mL
